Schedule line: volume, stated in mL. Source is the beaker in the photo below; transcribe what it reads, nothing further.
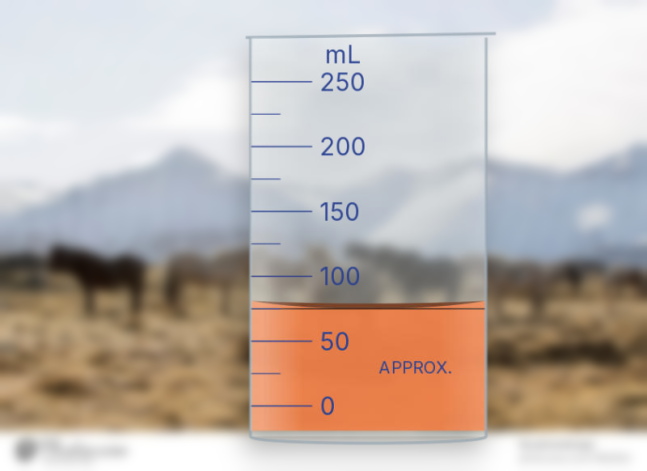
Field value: 75 mL
